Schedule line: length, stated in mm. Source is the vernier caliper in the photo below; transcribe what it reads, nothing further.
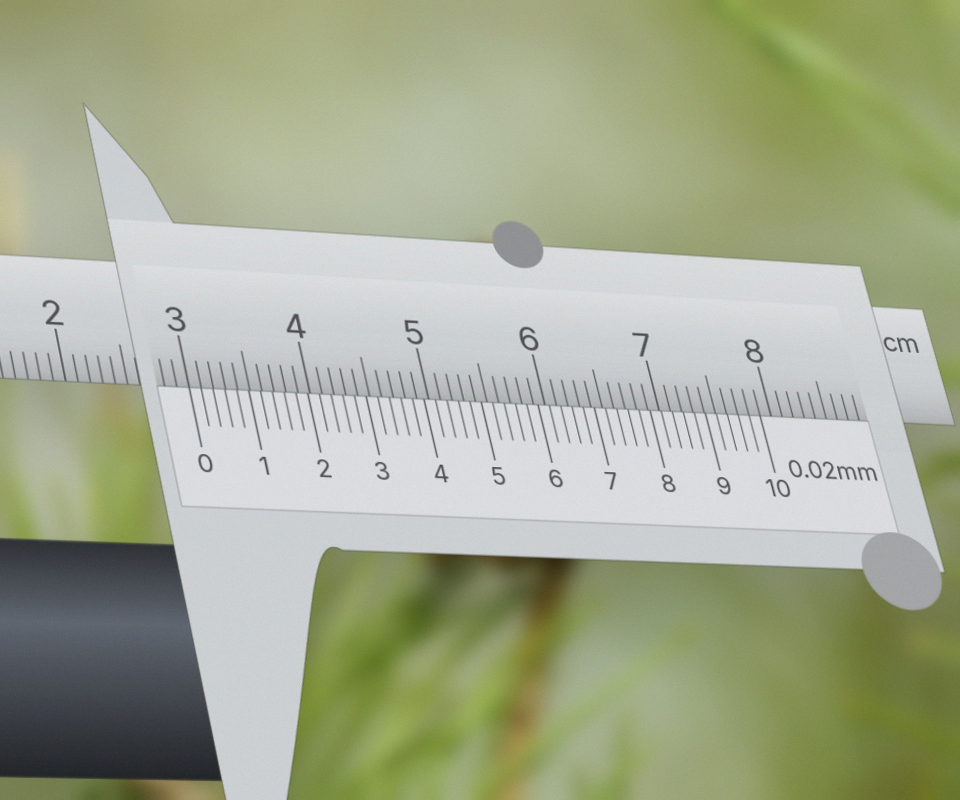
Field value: 30.0 mm
